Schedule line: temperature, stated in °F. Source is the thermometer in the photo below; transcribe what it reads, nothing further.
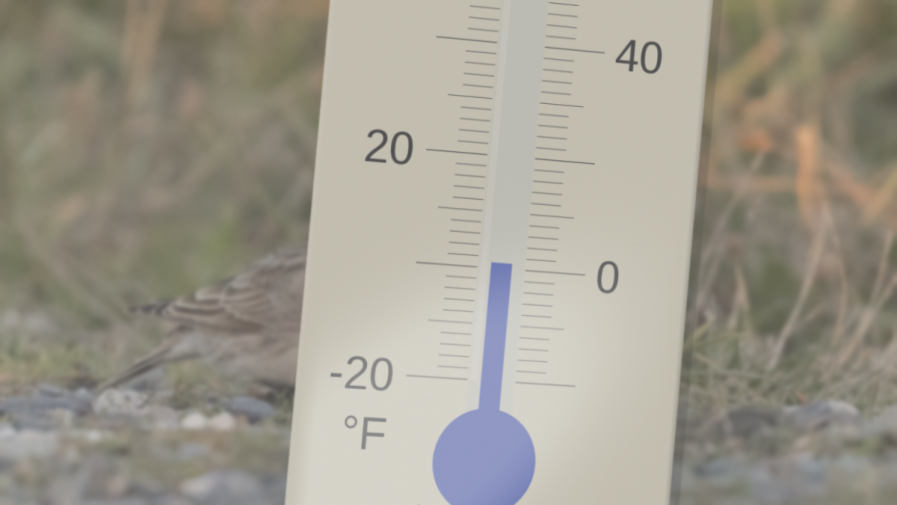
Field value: 1 °F
